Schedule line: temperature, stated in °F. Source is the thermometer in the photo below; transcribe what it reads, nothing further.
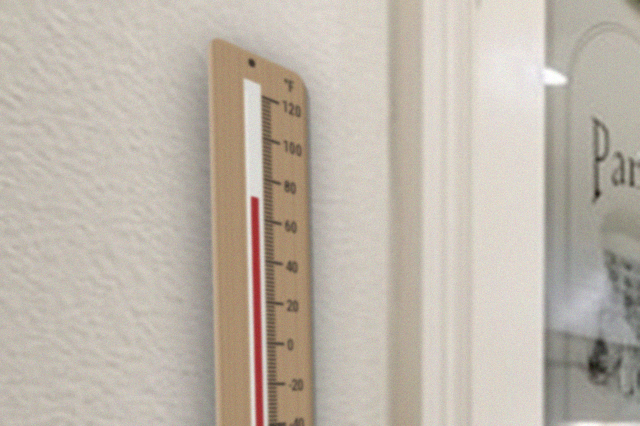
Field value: 70 °F
